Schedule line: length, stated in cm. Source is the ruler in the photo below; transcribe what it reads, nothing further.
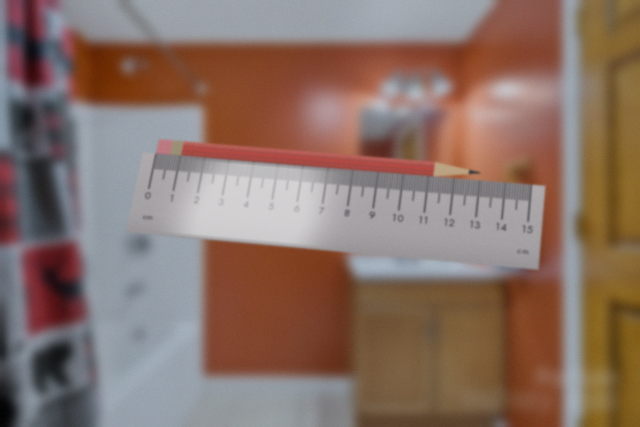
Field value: 13 cm
